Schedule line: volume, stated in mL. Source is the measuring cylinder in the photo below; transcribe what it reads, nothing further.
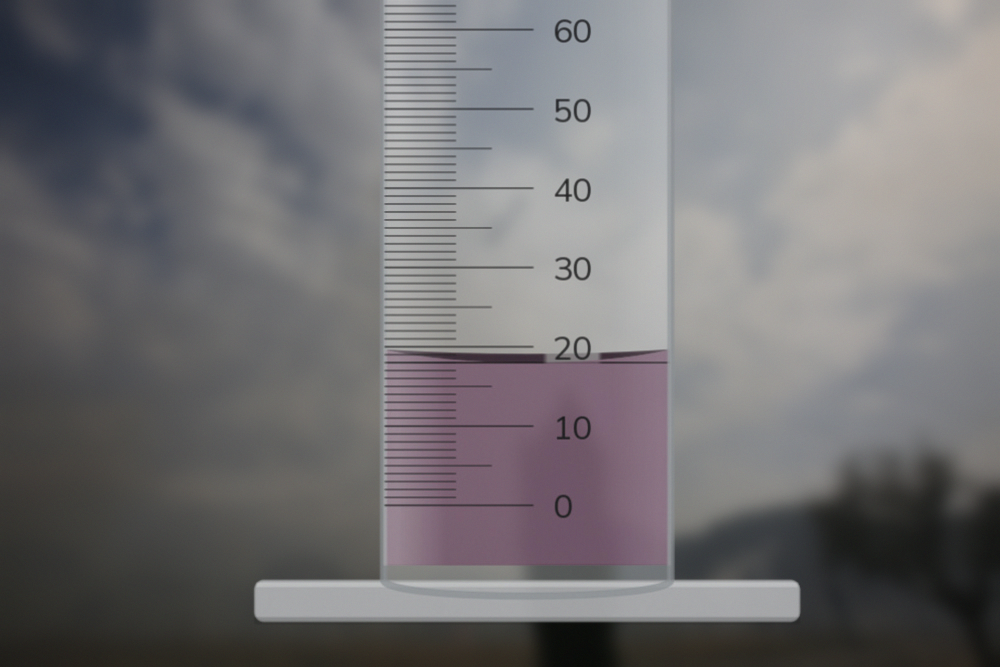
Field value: 18 mL
